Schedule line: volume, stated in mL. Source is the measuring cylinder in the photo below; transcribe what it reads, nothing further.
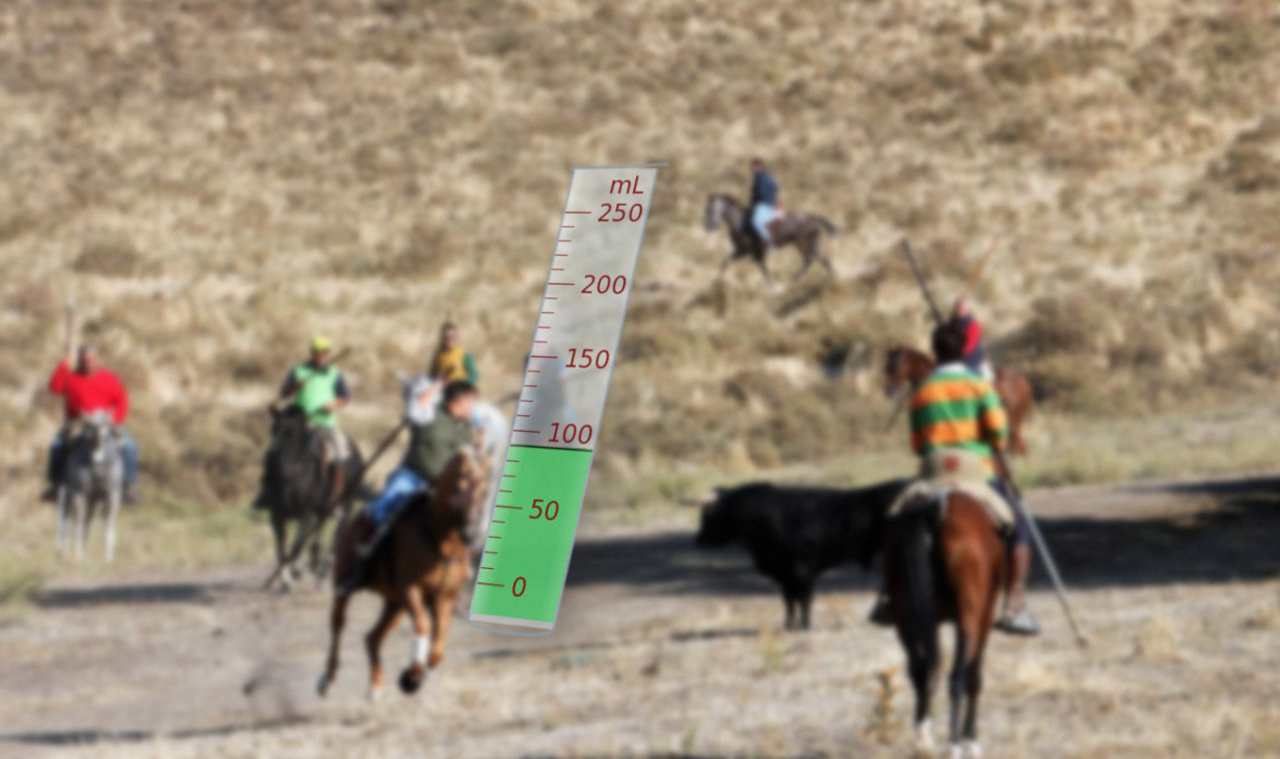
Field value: 90 mL
